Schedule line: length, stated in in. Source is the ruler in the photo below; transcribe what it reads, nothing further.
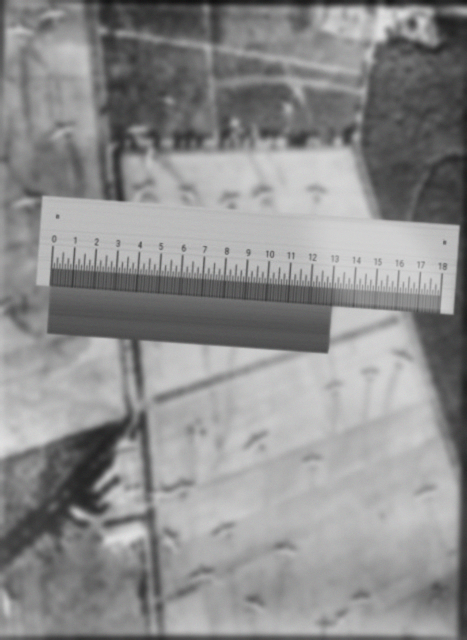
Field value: 13 in
